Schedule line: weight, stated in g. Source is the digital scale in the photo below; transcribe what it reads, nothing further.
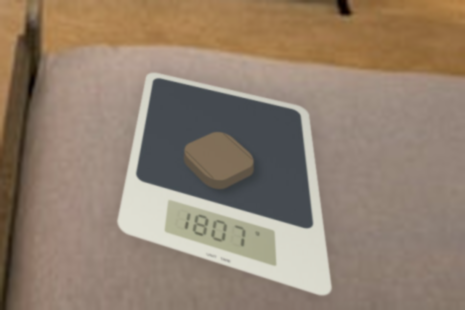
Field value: 1807 g
